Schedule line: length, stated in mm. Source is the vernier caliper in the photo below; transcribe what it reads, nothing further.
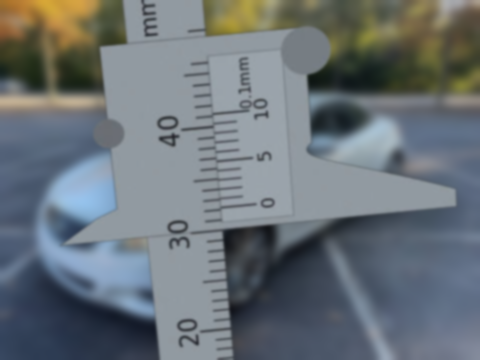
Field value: 32.2 mm
